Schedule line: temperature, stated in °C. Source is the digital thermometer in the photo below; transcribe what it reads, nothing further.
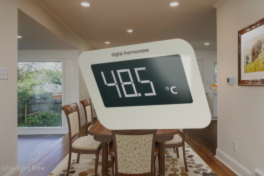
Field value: 48.5 °C
